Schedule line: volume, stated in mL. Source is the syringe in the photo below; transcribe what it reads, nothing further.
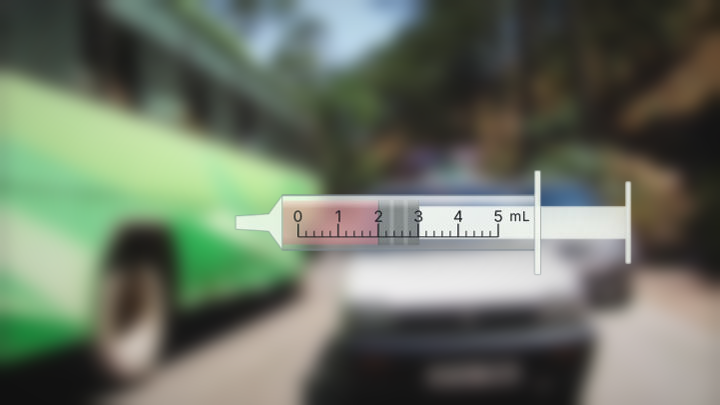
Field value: 2 mL
